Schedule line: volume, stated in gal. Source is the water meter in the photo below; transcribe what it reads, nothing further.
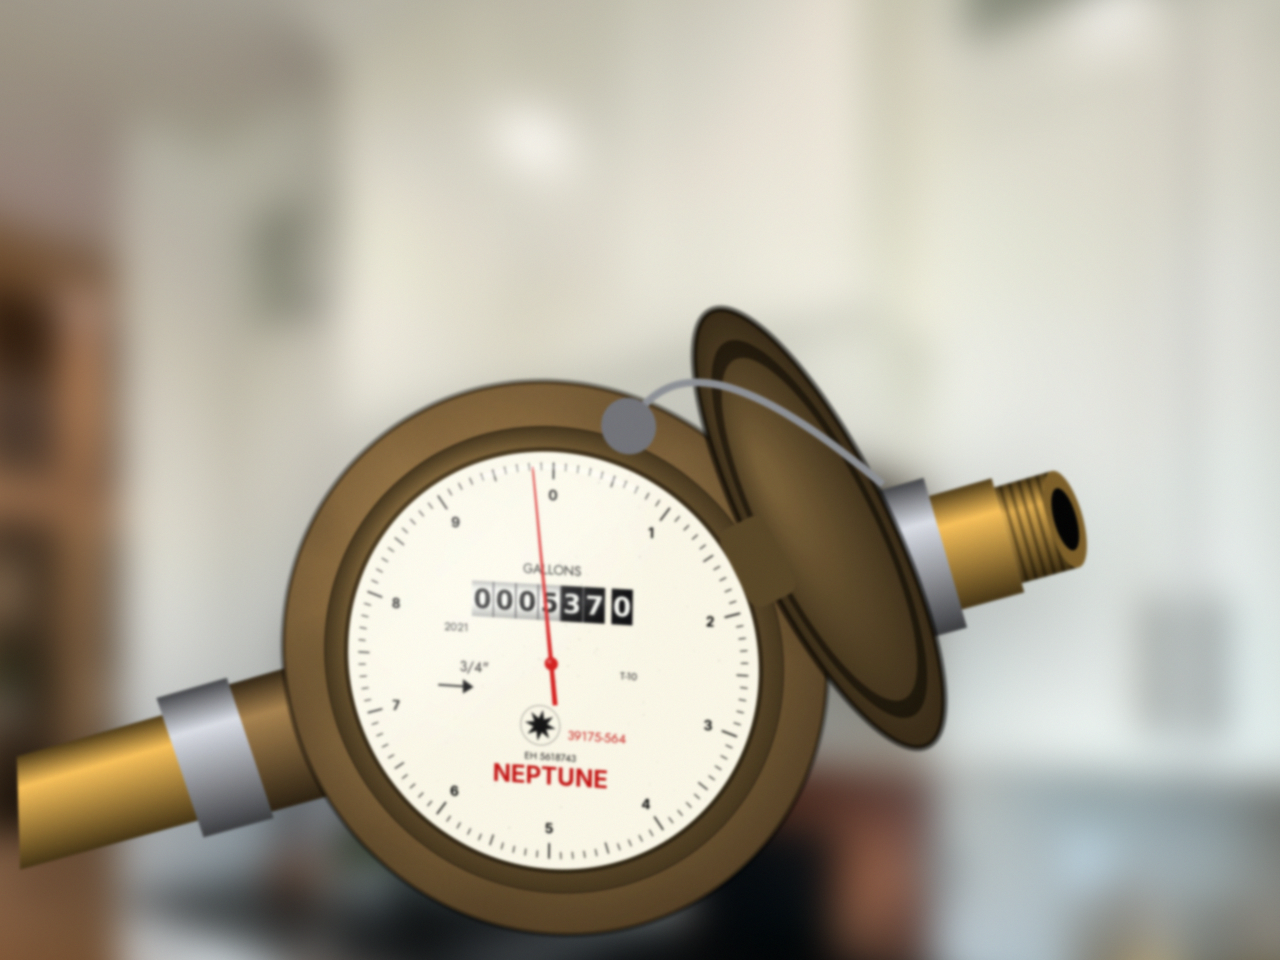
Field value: 5369.8 gal
